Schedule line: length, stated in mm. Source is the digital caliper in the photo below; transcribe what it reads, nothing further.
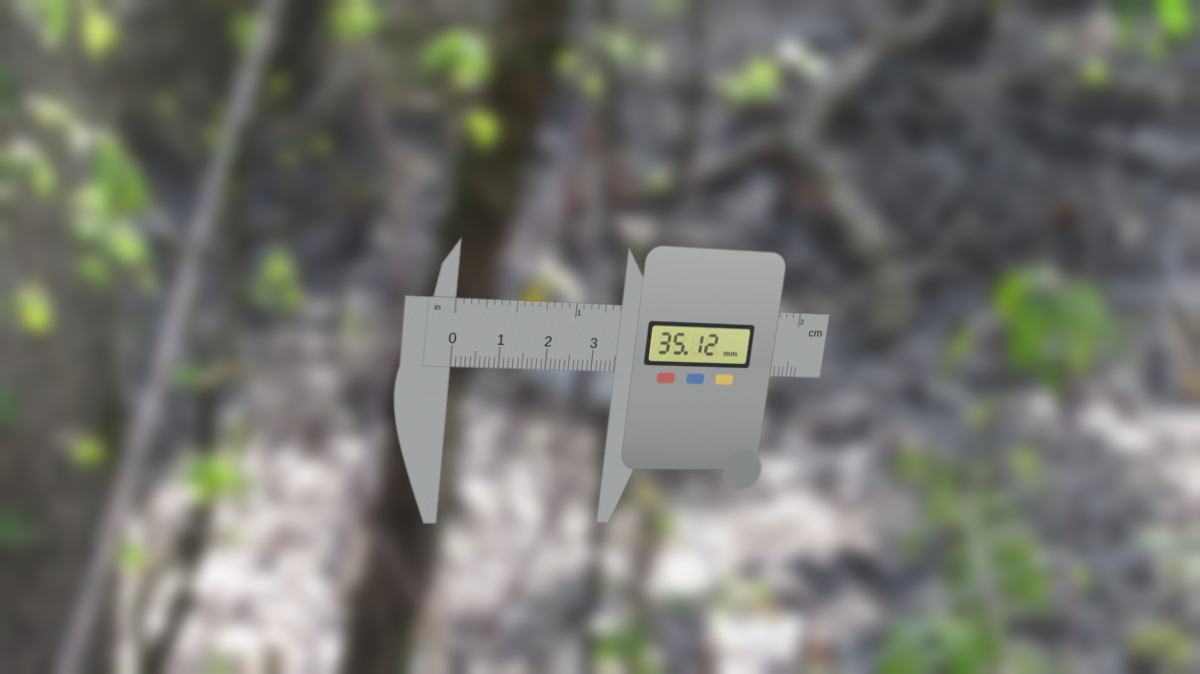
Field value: 35.12 mm
